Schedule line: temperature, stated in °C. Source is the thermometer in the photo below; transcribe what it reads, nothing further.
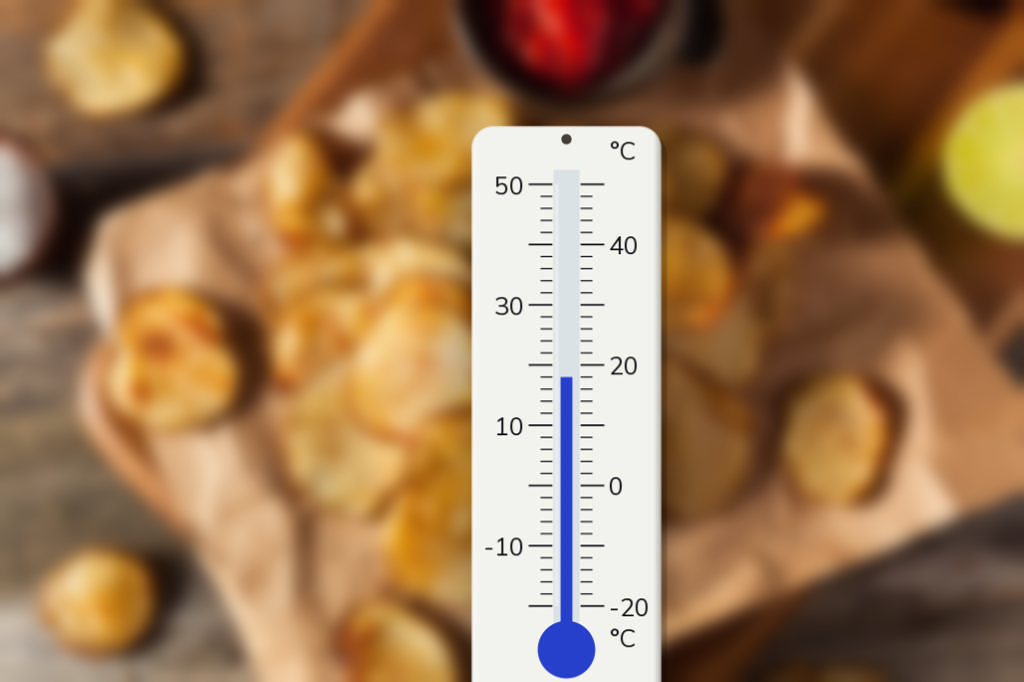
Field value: 18 °C
